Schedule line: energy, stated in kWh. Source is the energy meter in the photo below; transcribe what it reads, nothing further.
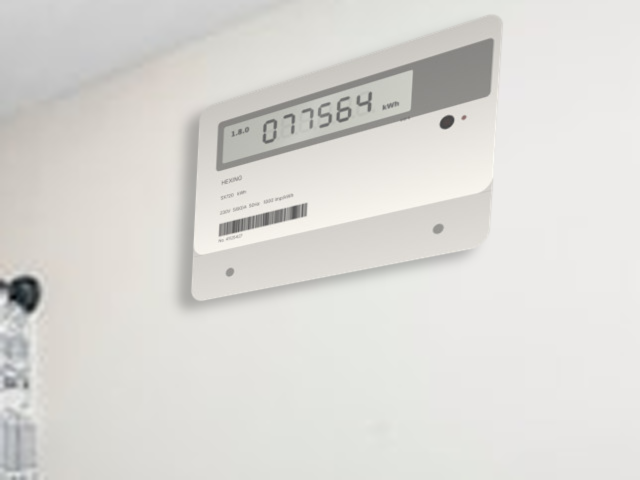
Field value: 77564 kWh
